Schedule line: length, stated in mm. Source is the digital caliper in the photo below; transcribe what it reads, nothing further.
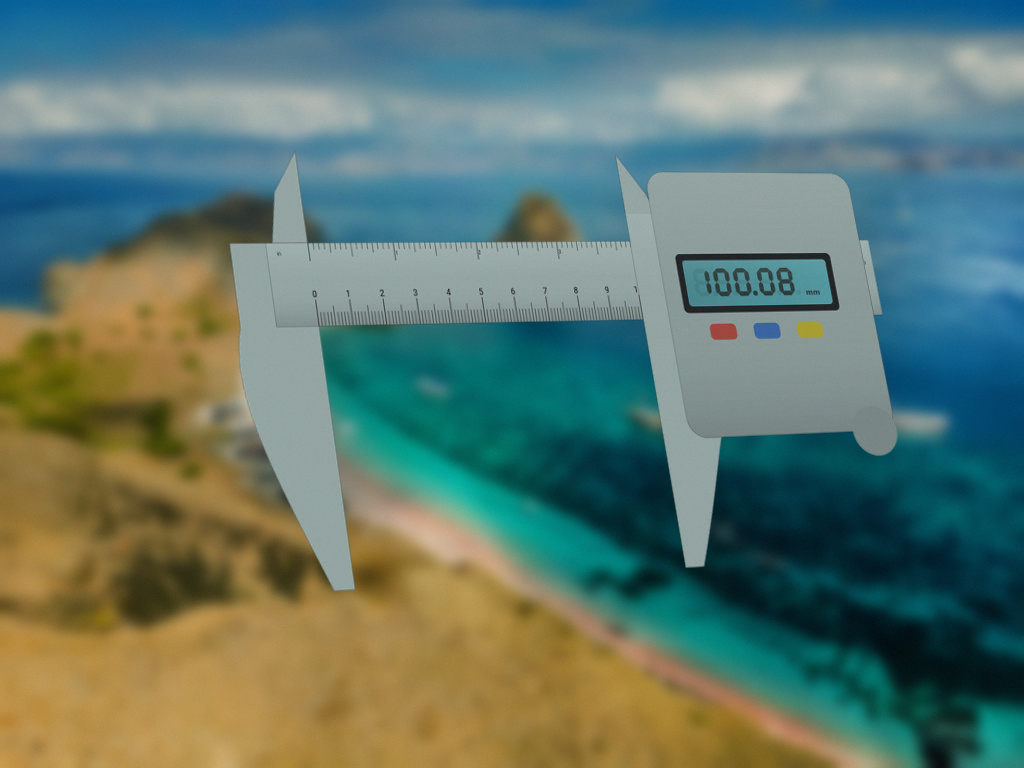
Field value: 100.08 mm
